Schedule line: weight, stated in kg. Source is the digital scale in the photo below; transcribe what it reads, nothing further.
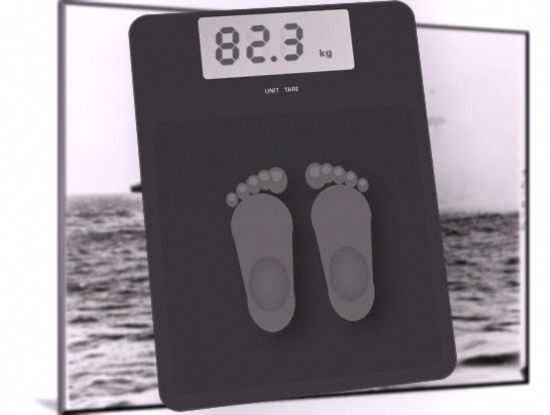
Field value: 82.3 kg
